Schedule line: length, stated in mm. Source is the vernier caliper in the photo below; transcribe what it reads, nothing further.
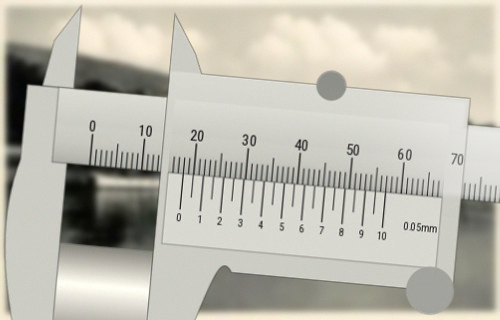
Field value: 18.0 mm
